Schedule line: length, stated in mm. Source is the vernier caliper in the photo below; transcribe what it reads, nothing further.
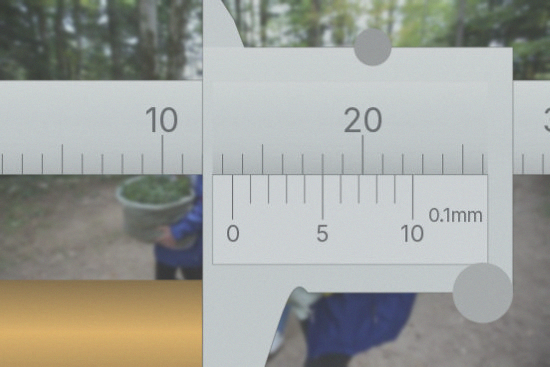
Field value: 13.5 mm
